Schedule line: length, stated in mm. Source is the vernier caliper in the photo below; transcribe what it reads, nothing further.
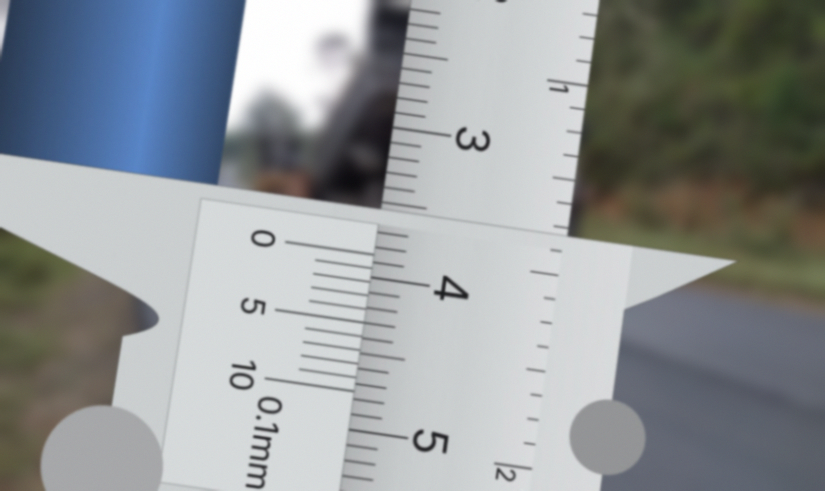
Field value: 38.5 mm
